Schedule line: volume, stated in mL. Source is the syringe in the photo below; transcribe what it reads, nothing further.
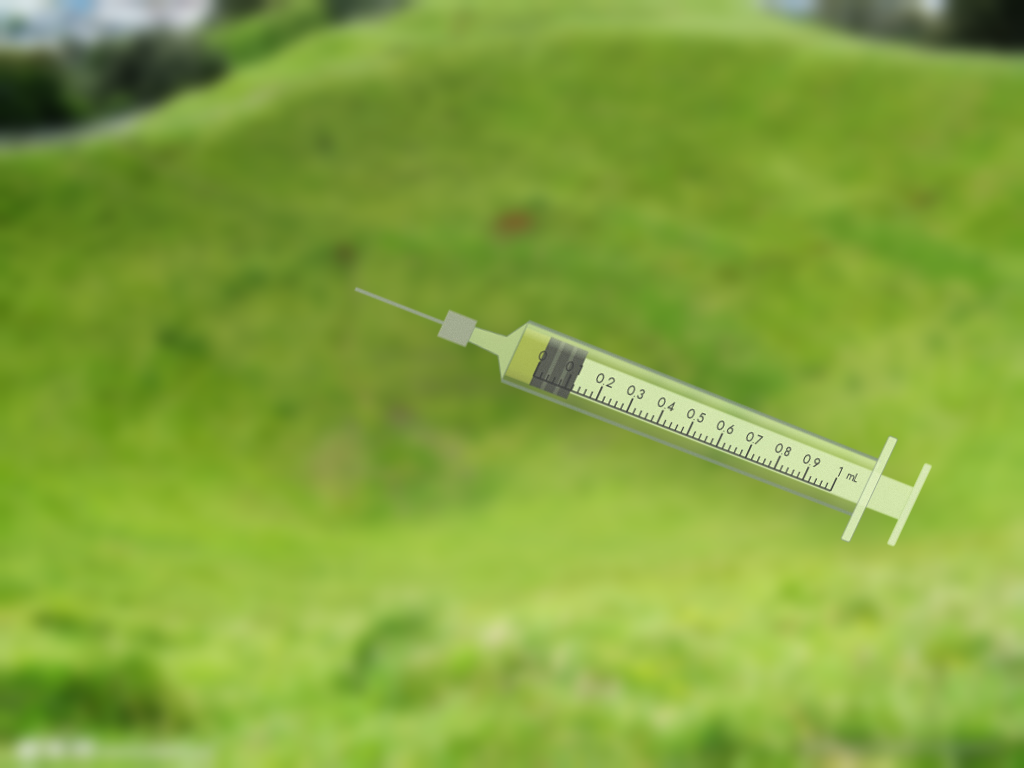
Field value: 0 mL
